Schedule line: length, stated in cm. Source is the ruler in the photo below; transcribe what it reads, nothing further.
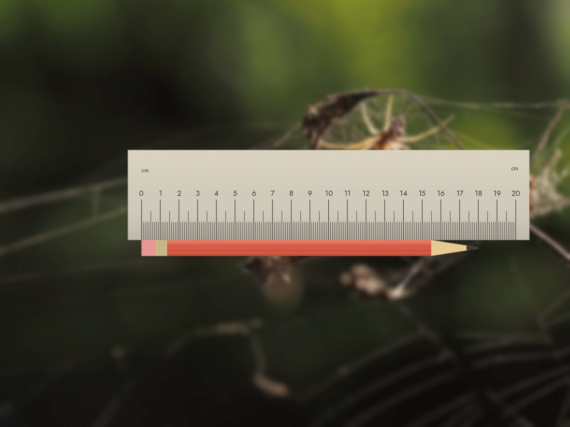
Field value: 18 cm
